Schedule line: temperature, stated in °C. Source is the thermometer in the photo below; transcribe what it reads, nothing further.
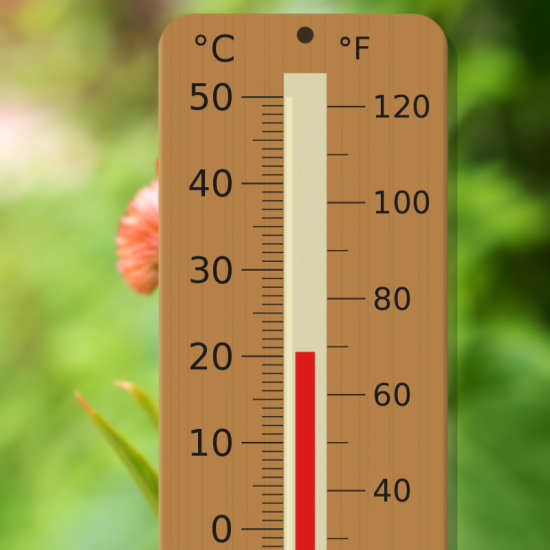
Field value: 20.5 °C
